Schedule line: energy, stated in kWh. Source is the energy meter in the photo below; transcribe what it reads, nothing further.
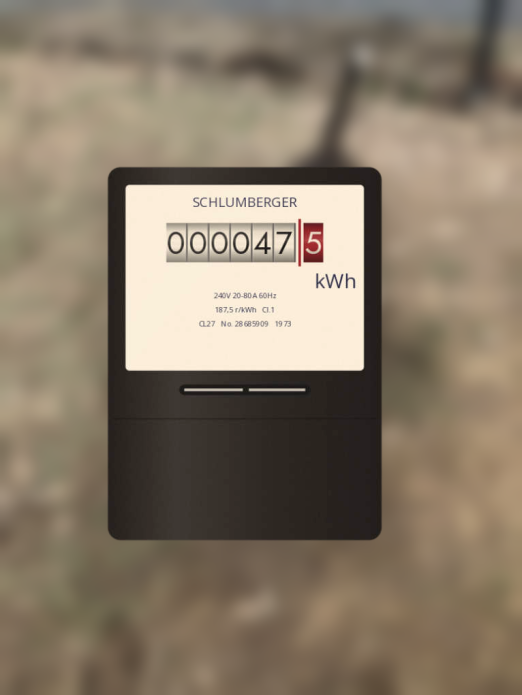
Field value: 47.5 kWh
